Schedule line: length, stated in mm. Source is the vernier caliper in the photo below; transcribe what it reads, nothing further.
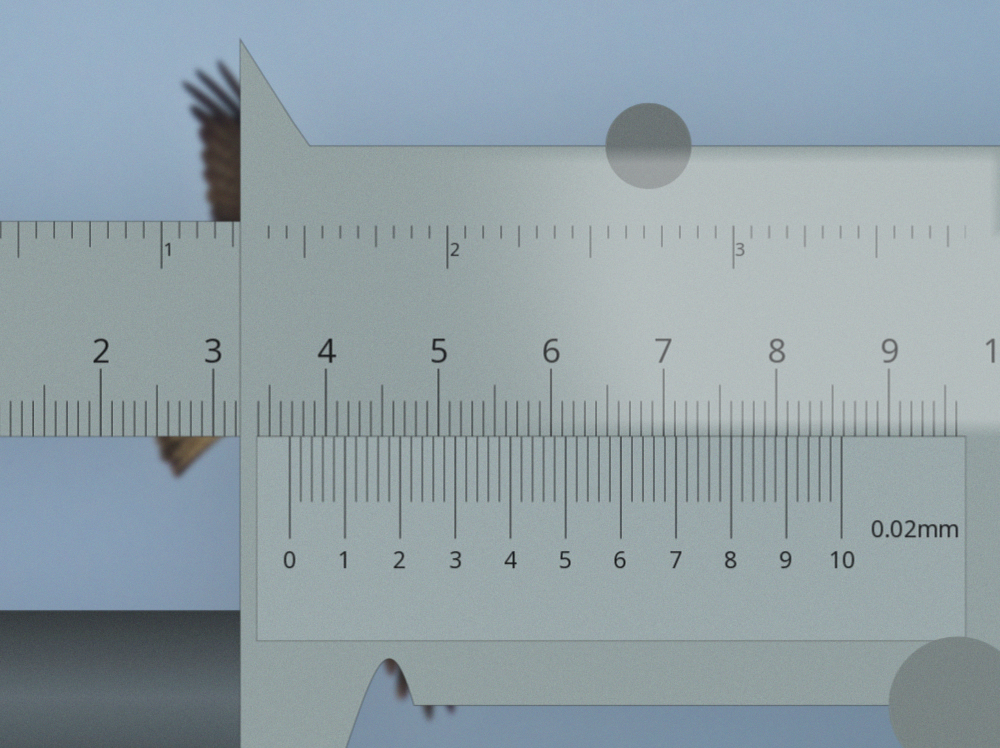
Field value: 36.8 mm
